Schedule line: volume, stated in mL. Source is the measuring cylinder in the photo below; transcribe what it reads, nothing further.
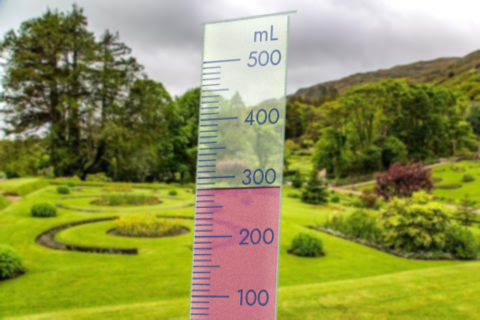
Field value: 280 mL
